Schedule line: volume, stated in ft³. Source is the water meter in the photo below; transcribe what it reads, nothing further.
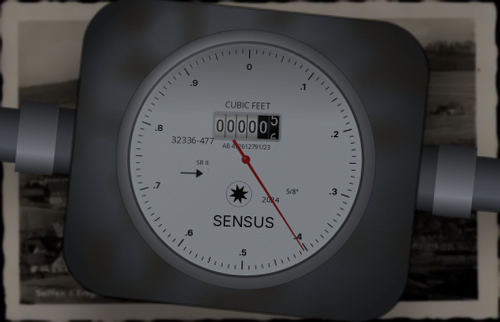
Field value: 5.40 ft³
